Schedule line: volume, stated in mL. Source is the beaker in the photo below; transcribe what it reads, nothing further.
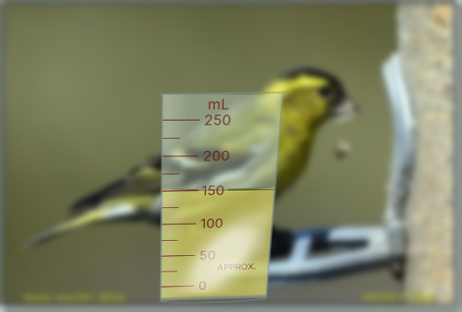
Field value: 150 mL
